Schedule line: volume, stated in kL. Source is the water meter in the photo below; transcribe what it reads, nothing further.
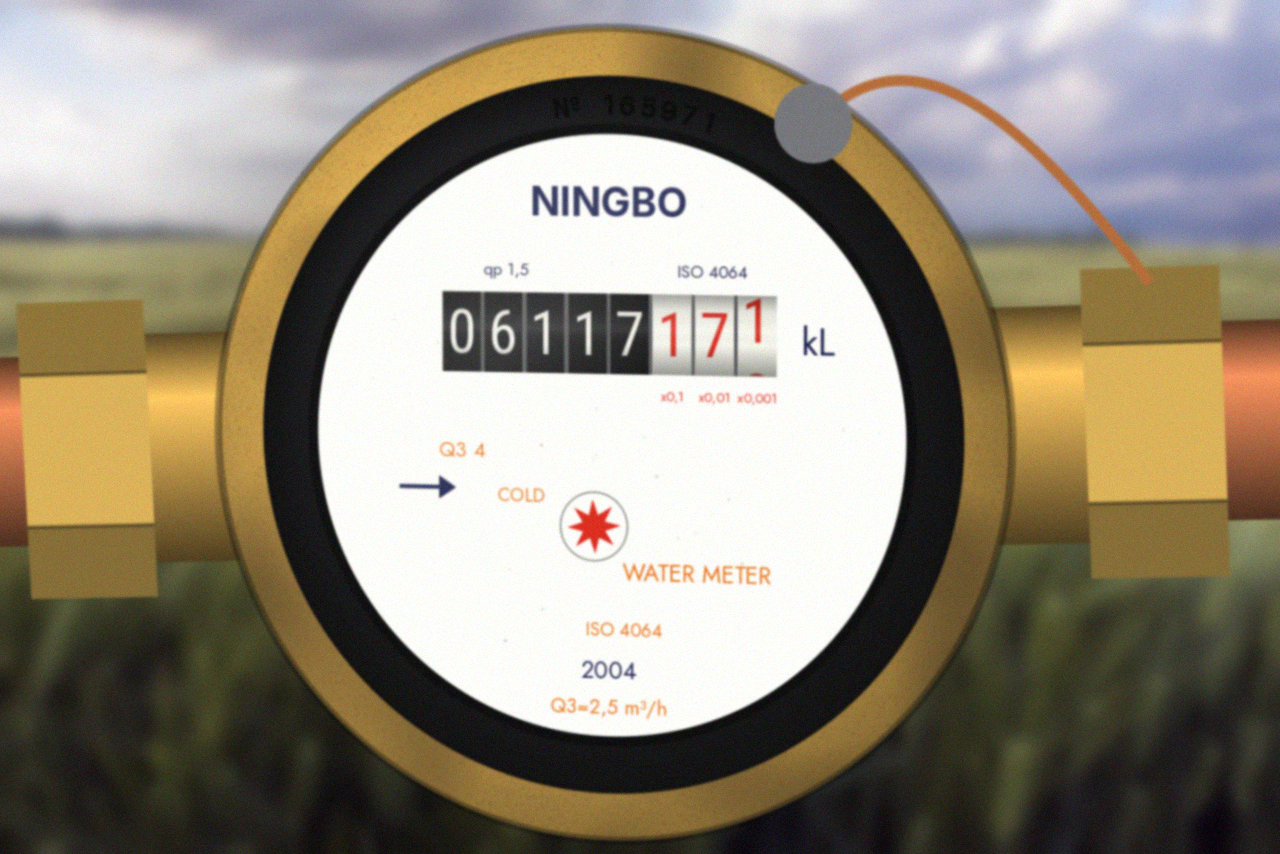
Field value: 6117.171 kL
